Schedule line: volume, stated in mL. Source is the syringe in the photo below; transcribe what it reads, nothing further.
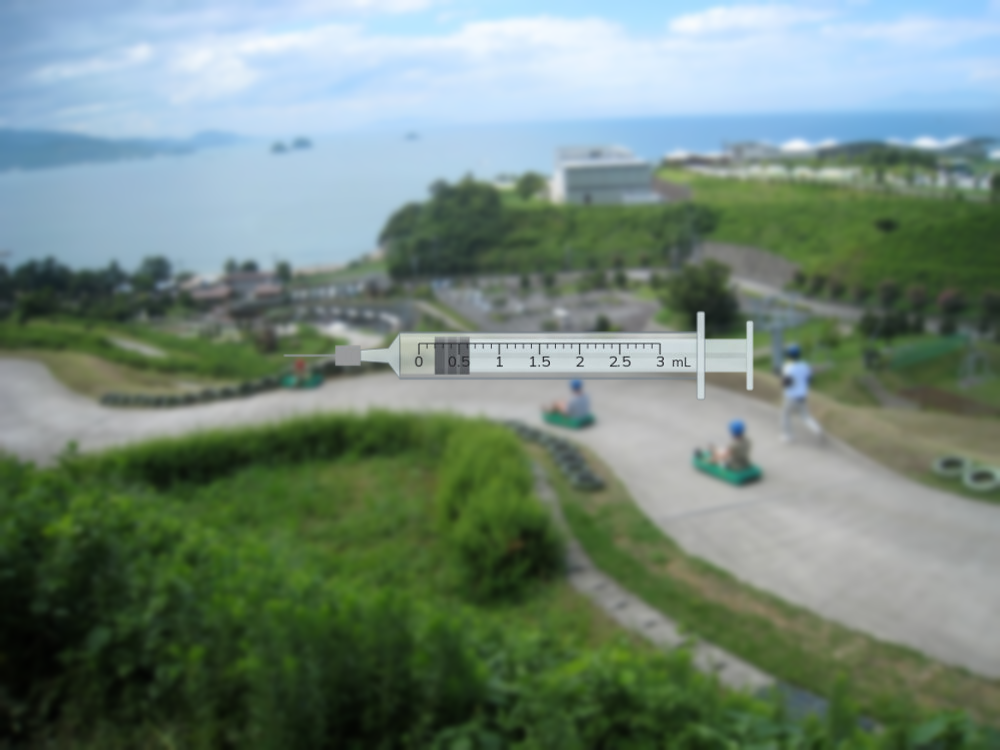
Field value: 0.2 mL
